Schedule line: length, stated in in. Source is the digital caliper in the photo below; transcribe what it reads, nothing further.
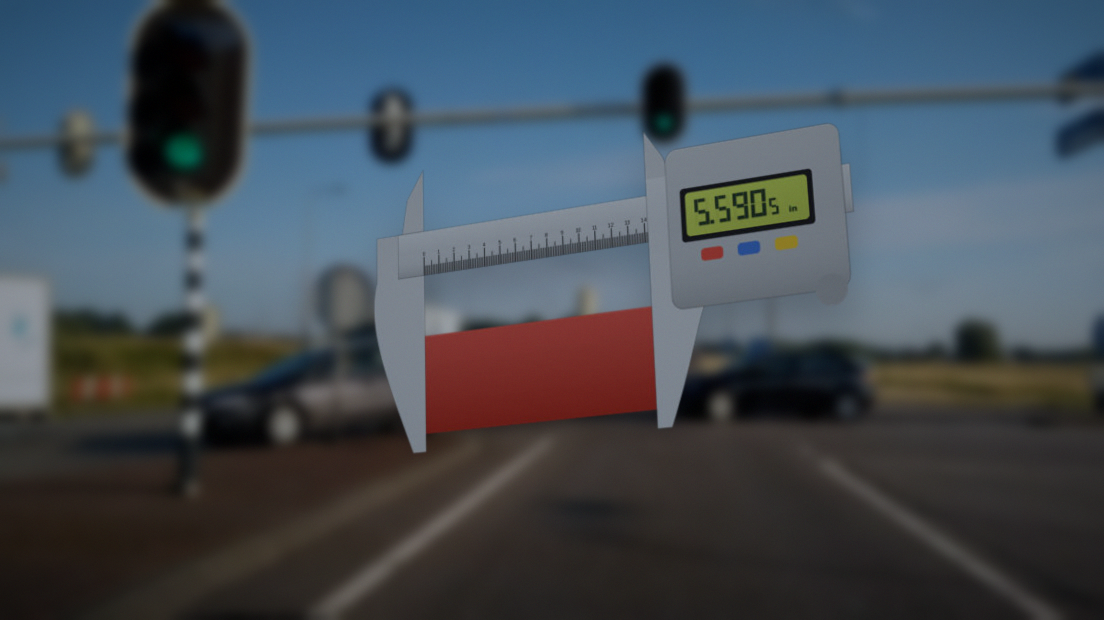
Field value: 5.5905 in
